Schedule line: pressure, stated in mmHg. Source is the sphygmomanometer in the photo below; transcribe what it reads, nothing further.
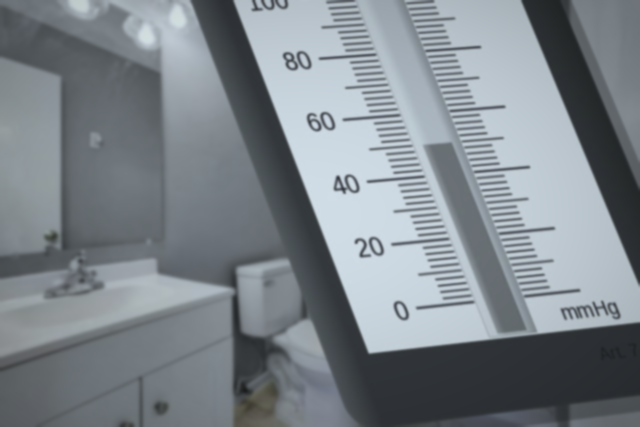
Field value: 50 mmHg
